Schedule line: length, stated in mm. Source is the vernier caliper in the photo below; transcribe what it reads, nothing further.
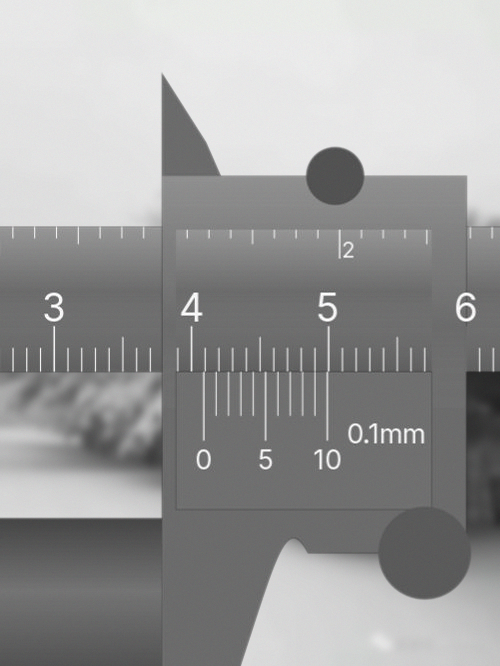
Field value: 40.9 mm
